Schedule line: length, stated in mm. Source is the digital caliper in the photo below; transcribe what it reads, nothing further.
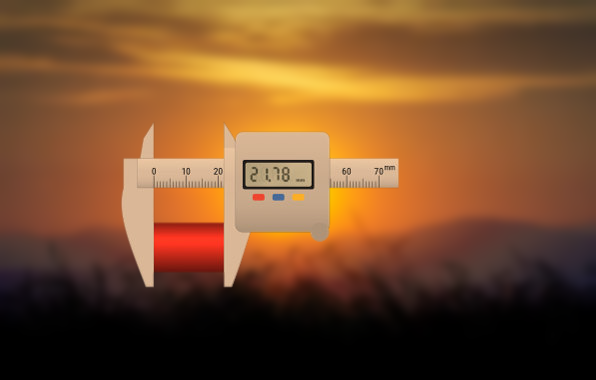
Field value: 21.78 mm
